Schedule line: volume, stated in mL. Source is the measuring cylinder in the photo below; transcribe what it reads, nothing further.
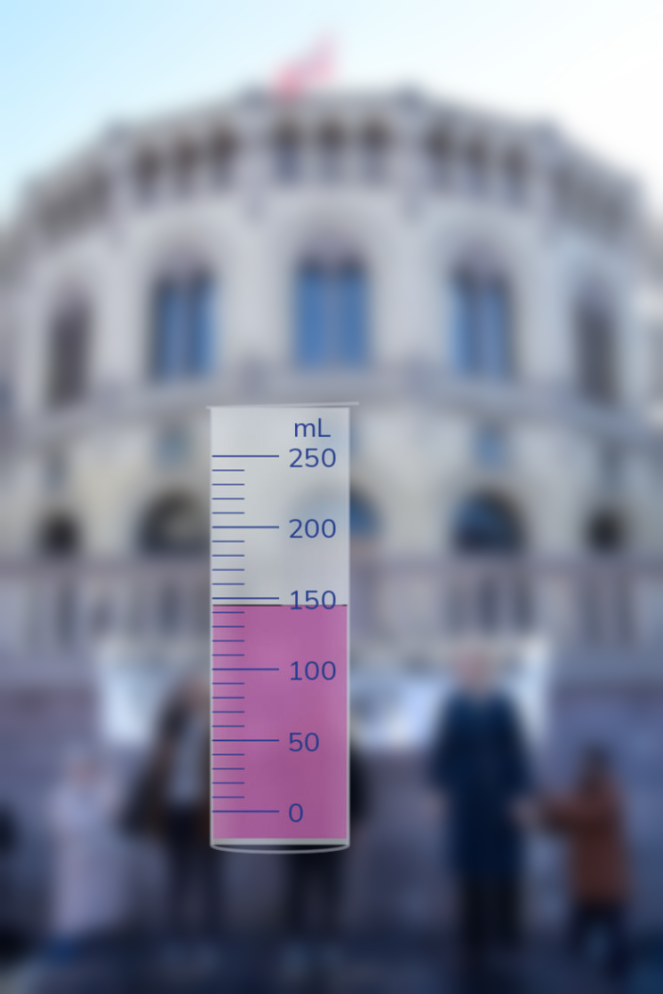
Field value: 145 mL
